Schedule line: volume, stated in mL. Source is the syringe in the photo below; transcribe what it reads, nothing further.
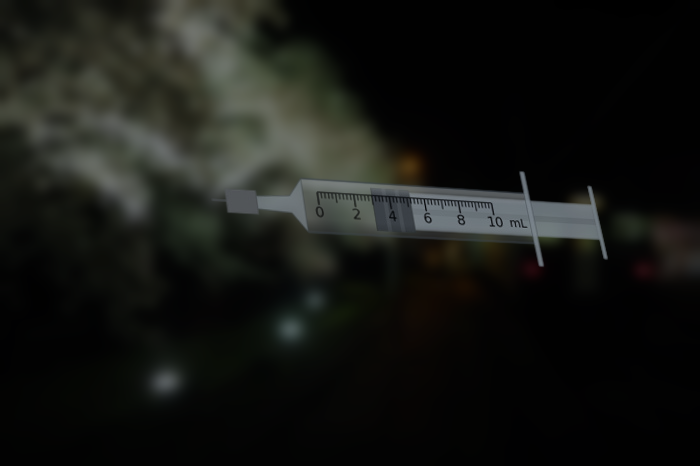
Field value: 3 mL
